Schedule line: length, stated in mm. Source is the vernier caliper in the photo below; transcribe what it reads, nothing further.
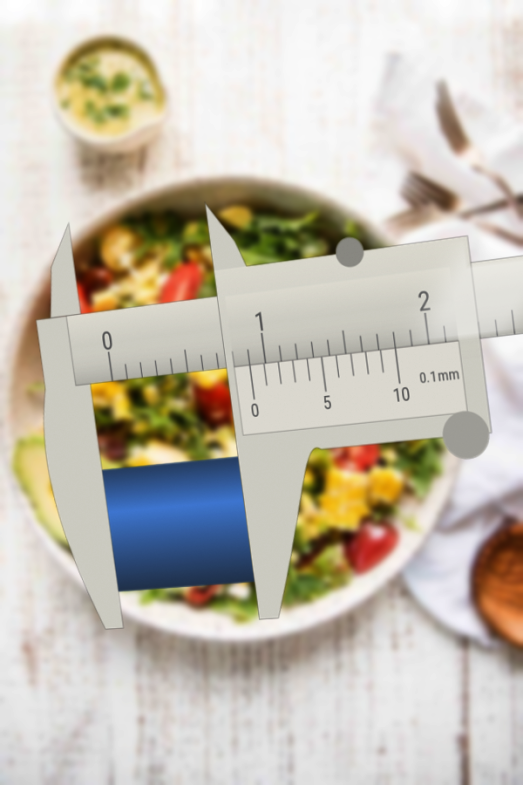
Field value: 9.0 mm
